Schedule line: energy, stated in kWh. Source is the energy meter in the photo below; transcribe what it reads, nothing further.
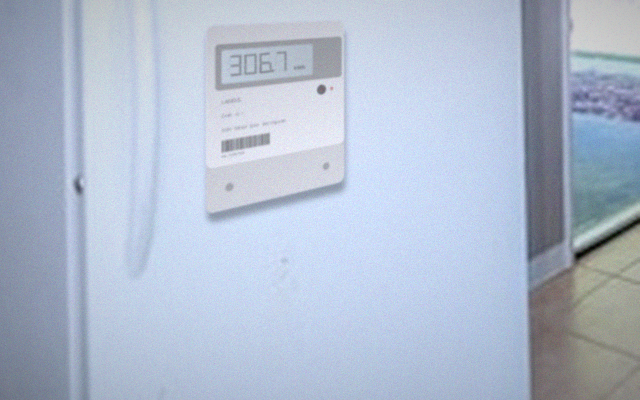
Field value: 306.7 kWh
